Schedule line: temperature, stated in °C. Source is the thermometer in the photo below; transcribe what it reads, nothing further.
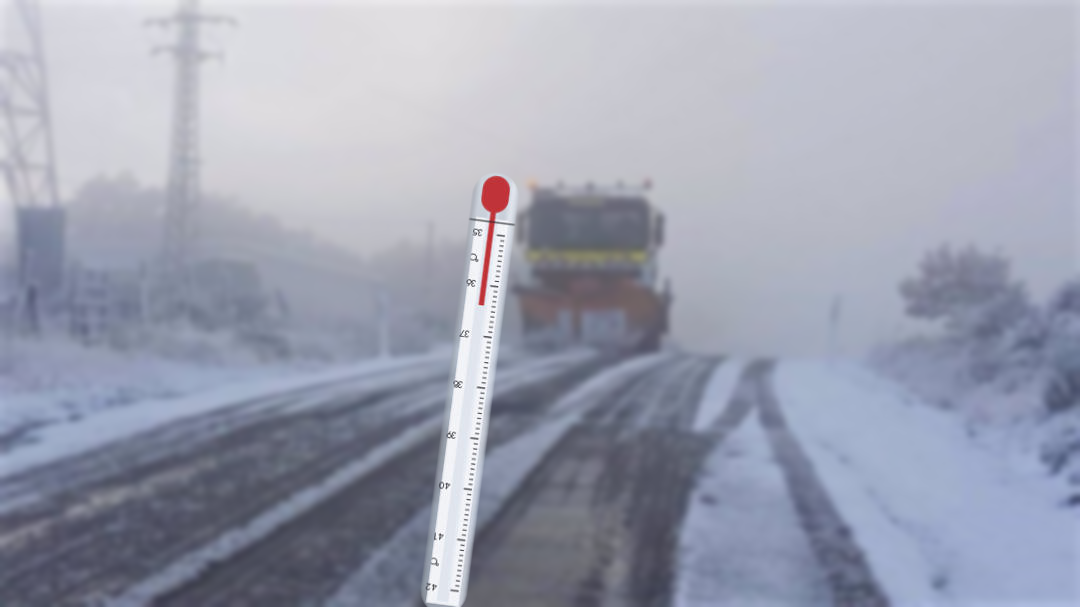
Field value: 36.4 °C
